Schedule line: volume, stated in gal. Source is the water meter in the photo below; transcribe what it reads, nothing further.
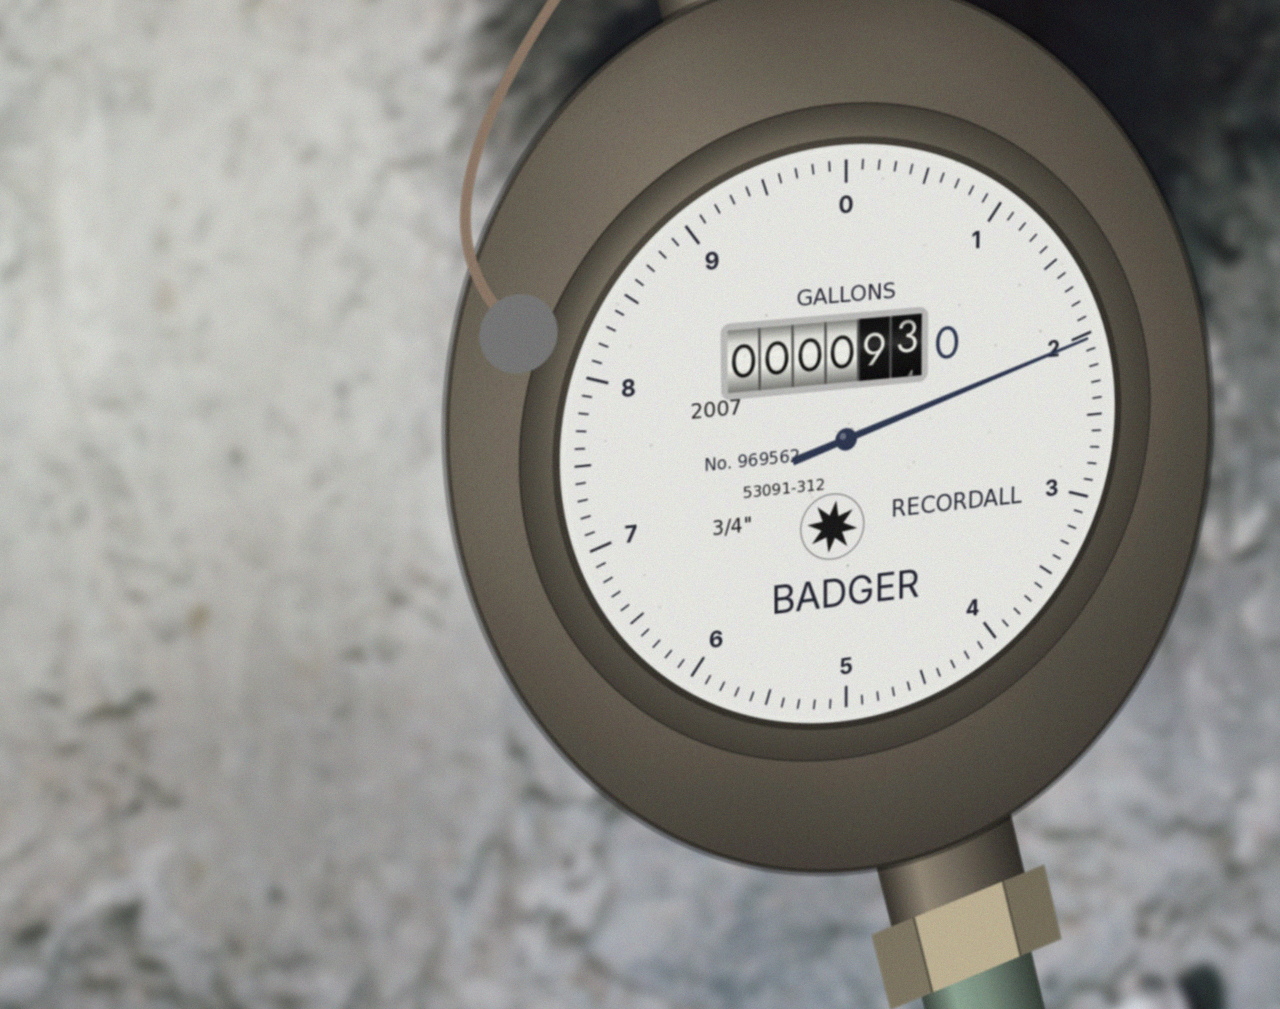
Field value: 932.0 gal
